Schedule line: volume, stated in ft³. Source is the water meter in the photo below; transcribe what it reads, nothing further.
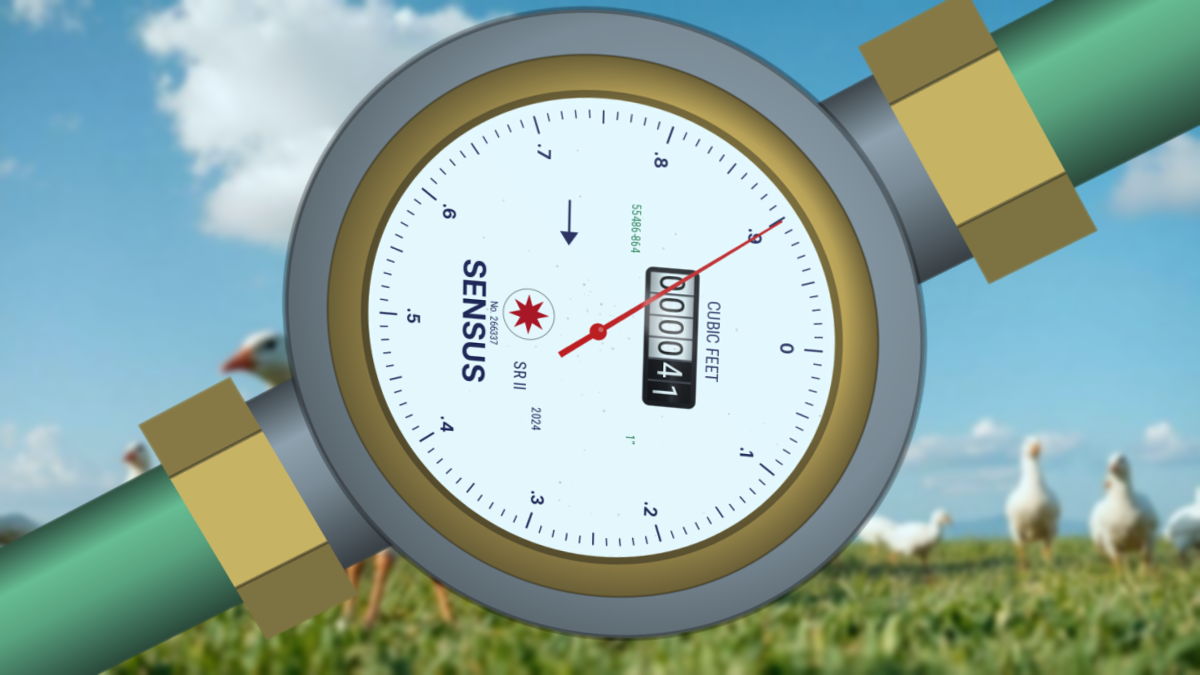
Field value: 40.90 ft³
